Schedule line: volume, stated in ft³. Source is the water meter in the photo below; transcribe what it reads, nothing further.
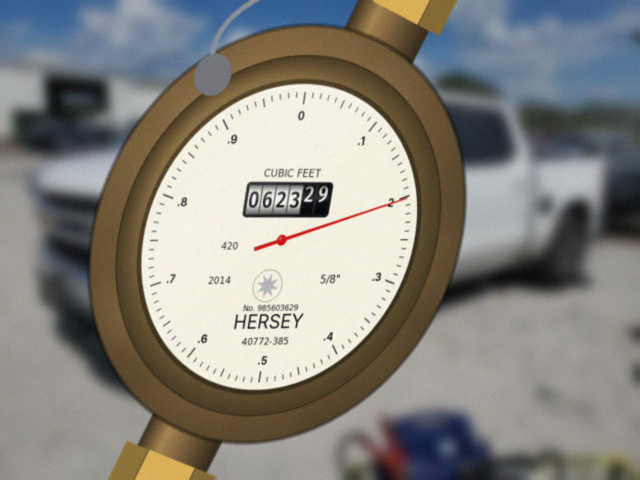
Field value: 62329.20 ft³
